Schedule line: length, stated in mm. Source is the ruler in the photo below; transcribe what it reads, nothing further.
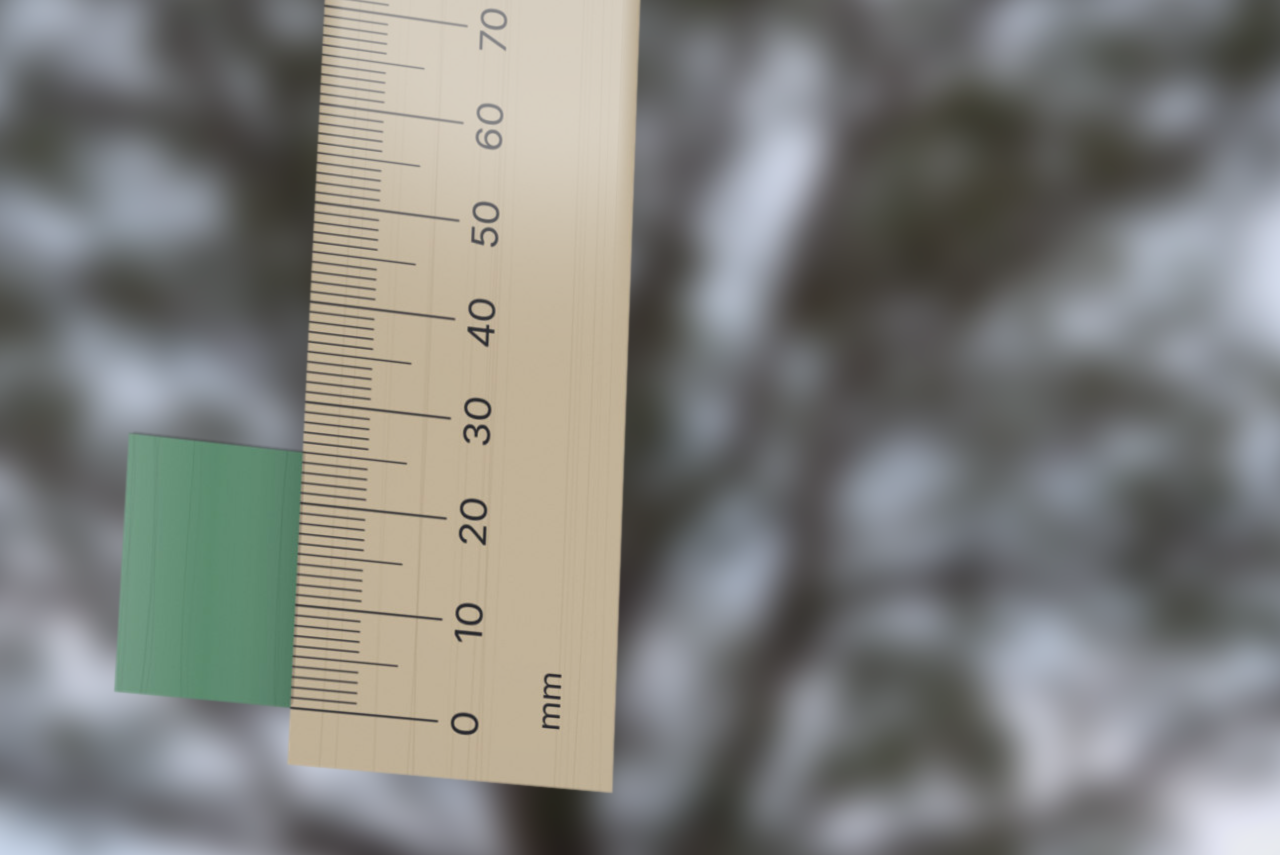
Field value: 25 mm
